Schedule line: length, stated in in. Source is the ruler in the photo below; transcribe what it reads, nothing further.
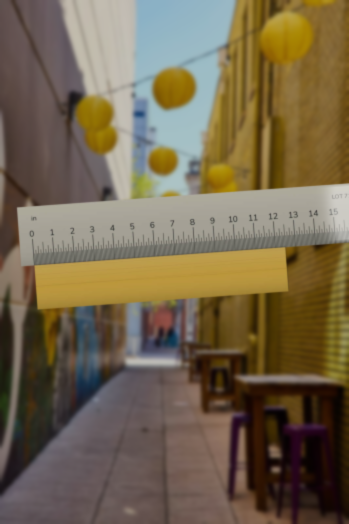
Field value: 12.5 in
